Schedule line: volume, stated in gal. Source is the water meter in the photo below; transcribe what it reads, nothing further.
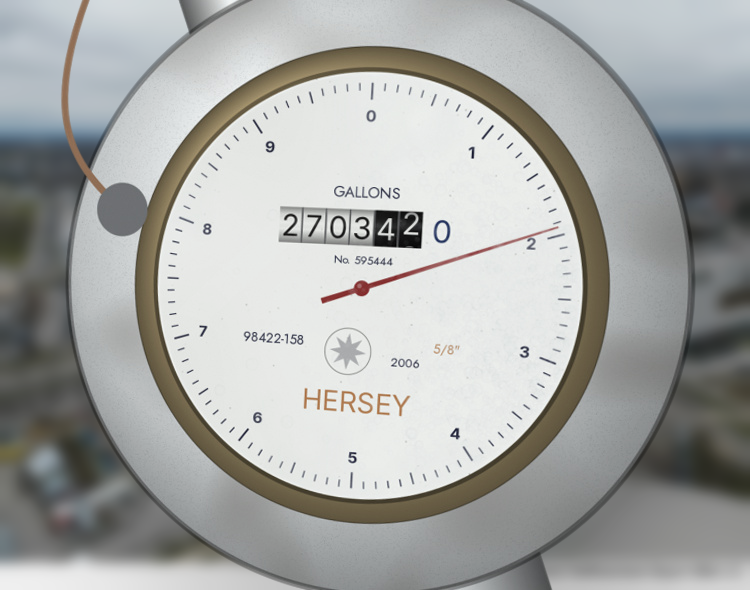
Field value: 2703421.9 gal
